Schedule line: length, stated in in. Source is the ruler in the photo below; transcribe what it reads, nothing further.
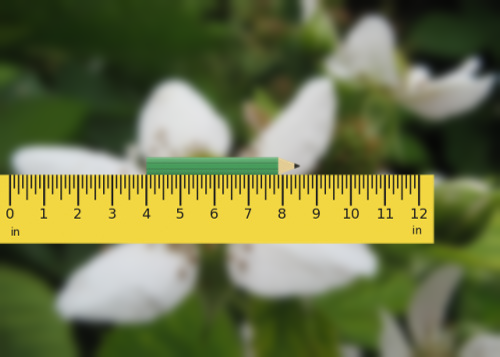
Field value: 4.5 in
